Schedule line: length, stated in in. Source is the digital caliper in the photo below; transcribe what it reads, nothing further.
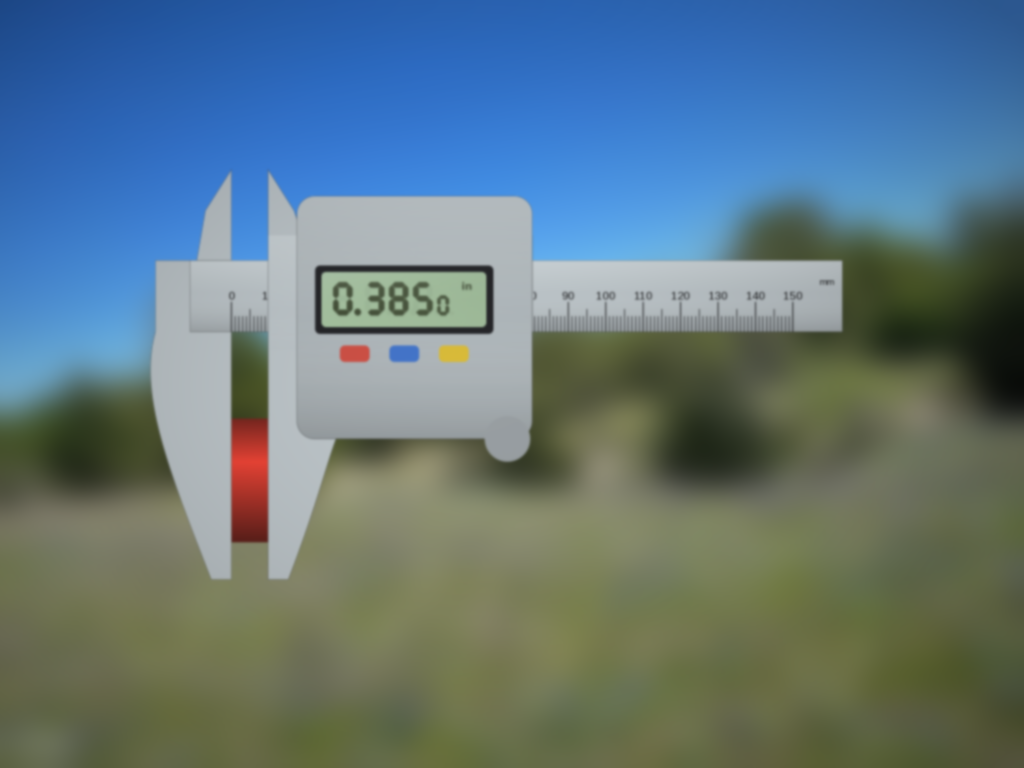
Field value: 0.3850 in
